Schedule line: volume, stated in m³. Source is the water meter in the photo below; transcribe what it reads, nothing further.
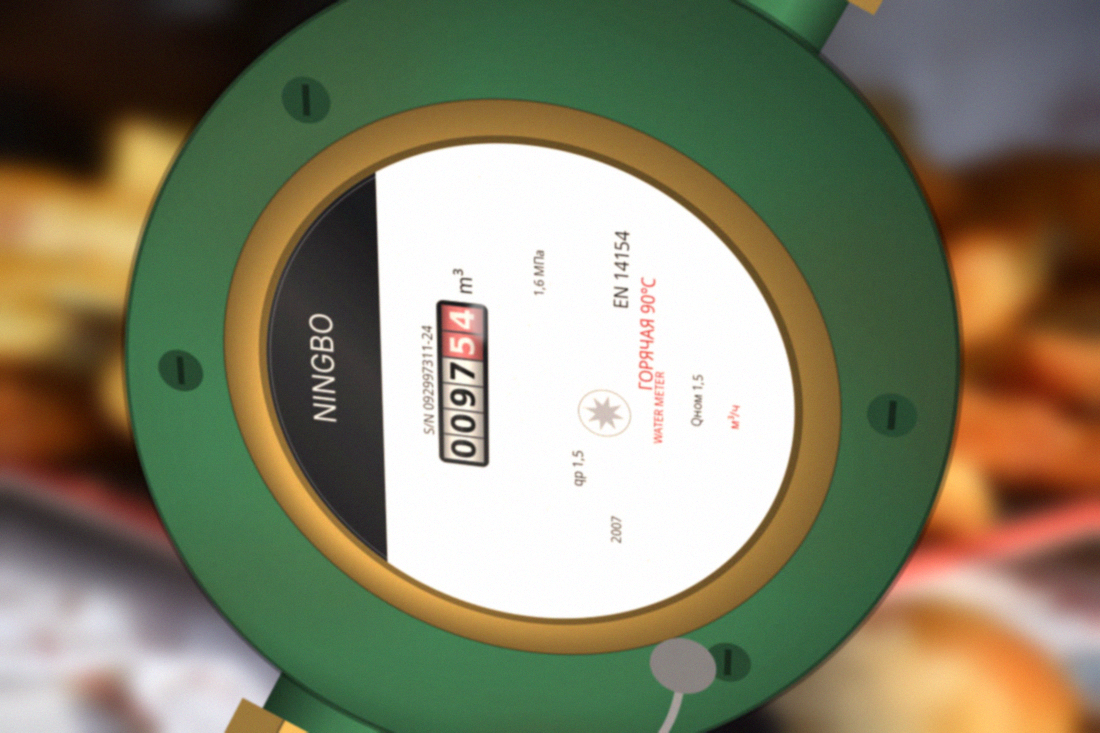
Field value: 97.54 m³
